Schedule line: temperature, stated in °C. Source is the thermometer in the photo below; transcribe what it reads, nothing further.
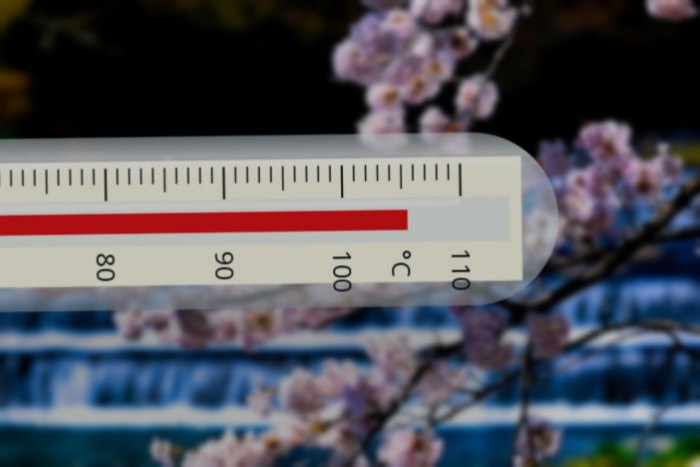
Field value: 105.5 °C
